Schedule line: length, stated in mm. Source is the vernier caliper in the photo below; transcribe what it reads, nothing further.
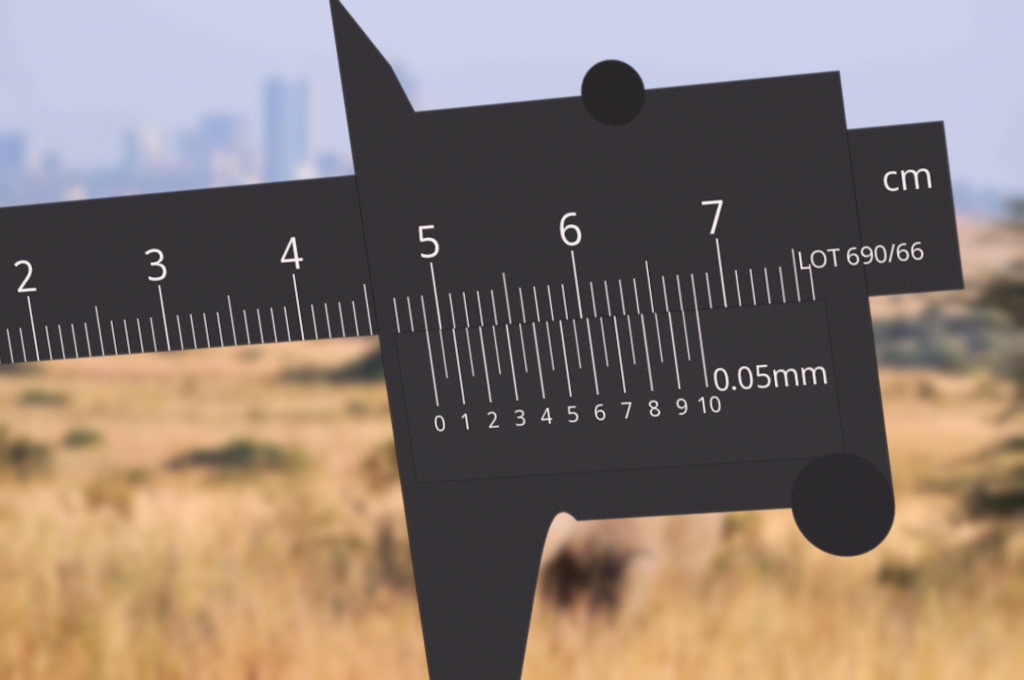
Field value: 49.0 mm
